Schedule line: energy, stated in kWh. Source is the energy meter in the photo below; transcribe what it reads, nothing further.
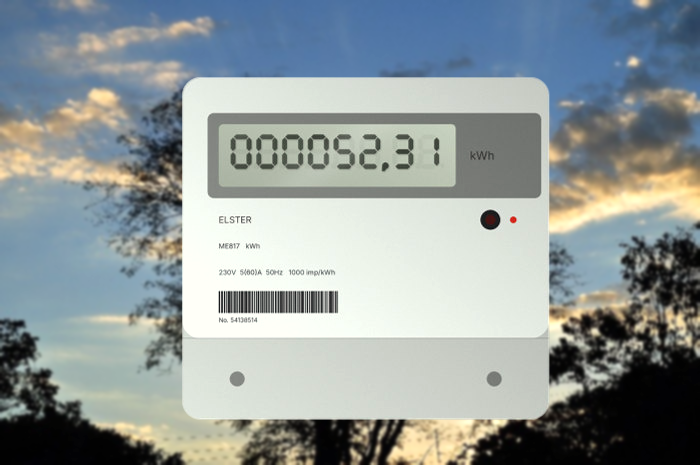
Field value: 52.31 kWh
